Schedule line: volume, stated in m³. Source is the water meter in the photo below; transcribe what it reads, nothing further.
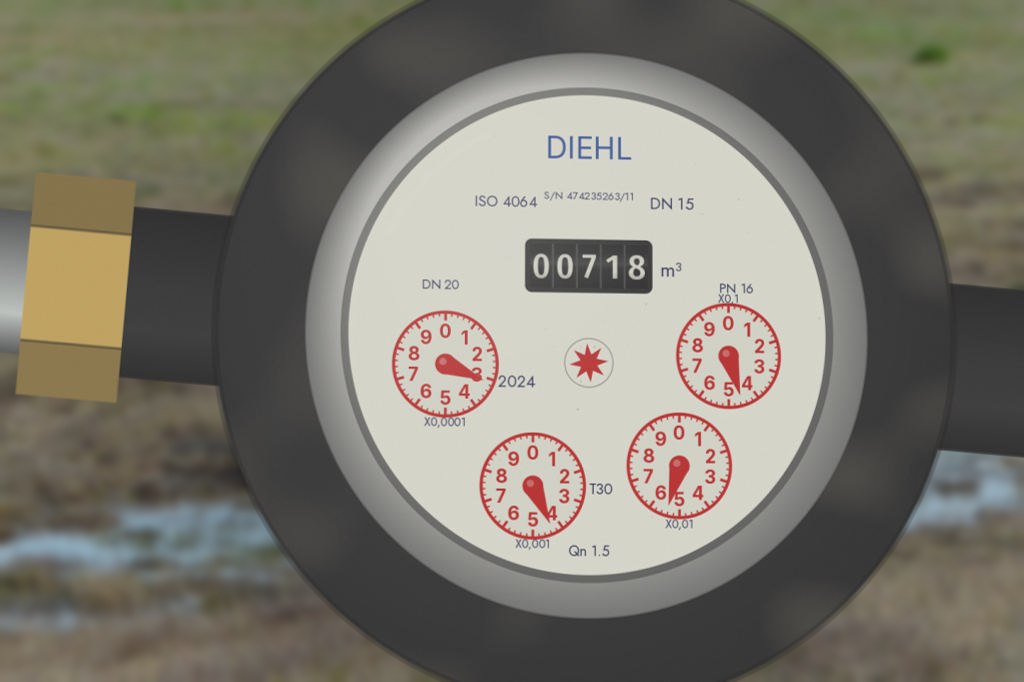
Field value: 718.4543 m³
